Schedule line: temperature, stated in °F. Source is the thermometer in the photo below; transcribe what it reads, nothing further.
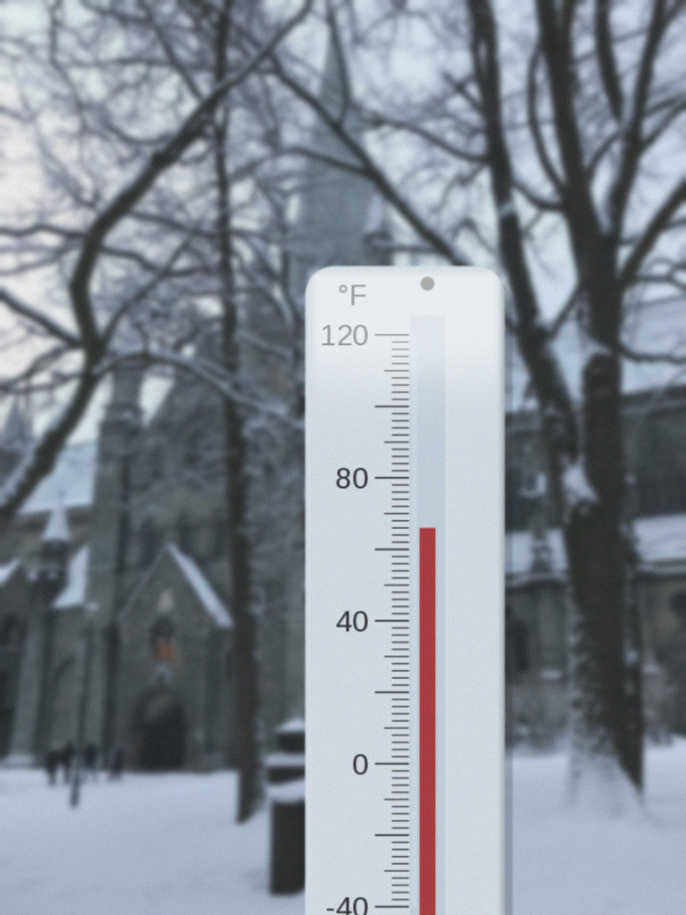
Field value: 66 °F
